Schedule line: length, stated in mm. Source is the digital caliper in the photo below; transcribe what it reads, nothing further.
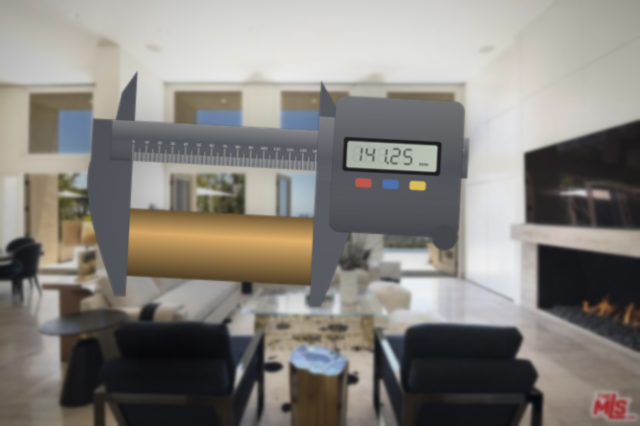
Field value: 141.25 mm
